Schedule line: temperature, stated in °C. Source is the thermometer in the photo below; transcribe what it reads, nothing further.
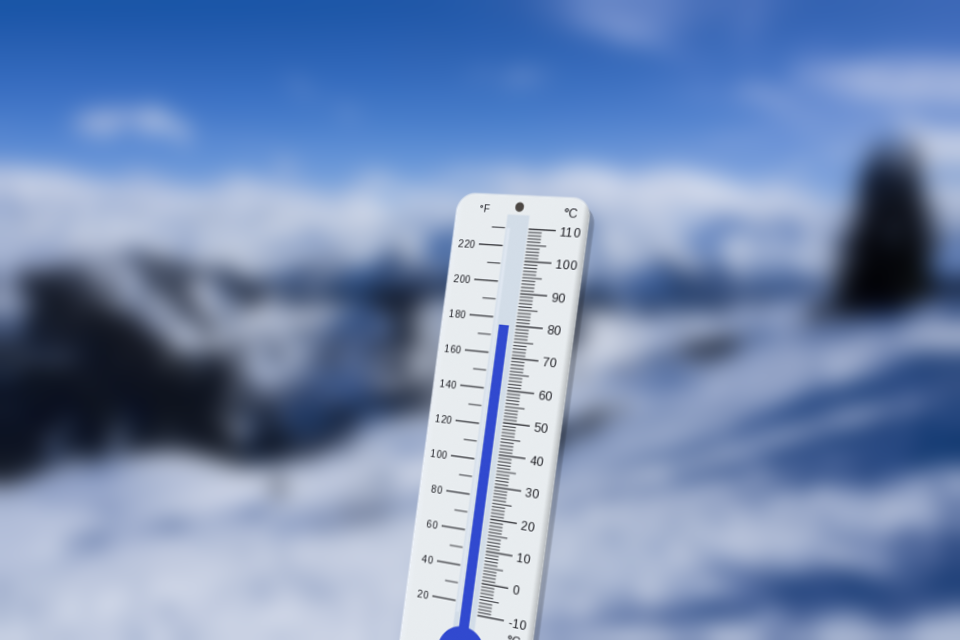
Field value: 80 °C
